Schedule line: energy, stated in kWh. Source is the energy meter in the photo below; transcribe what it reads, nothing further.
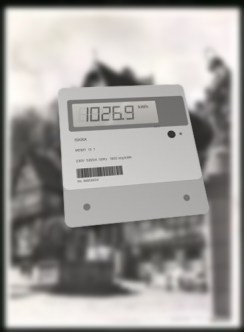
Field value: 1026.9 kWh
